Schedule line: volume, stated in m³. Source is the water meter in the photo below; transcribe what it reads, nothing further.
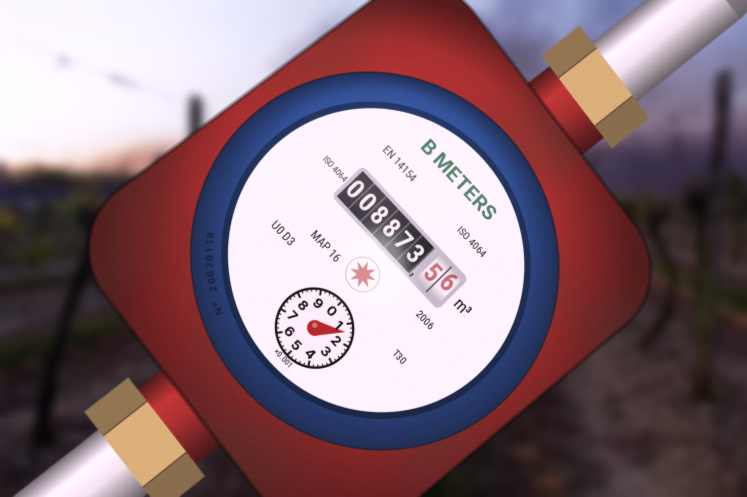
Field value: 8873.561 m³
